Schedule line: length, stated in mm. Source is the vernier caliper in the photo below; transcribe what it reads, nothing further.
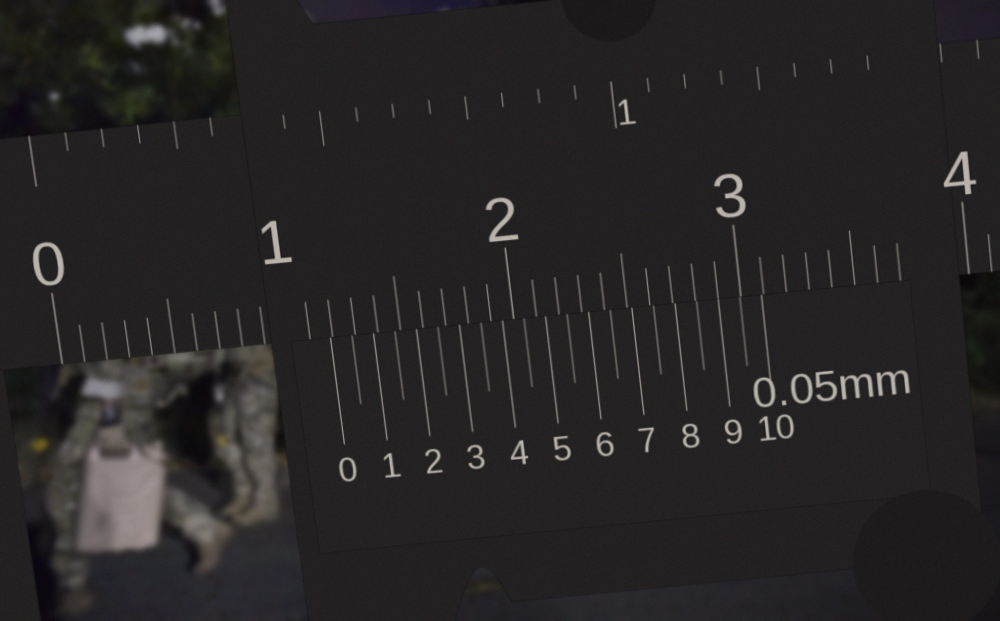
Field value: 11.9 mm
